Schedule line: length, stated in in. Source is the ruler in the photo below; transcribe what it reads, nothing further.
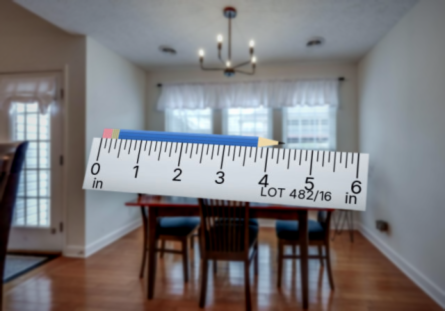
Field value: 4.375 in
